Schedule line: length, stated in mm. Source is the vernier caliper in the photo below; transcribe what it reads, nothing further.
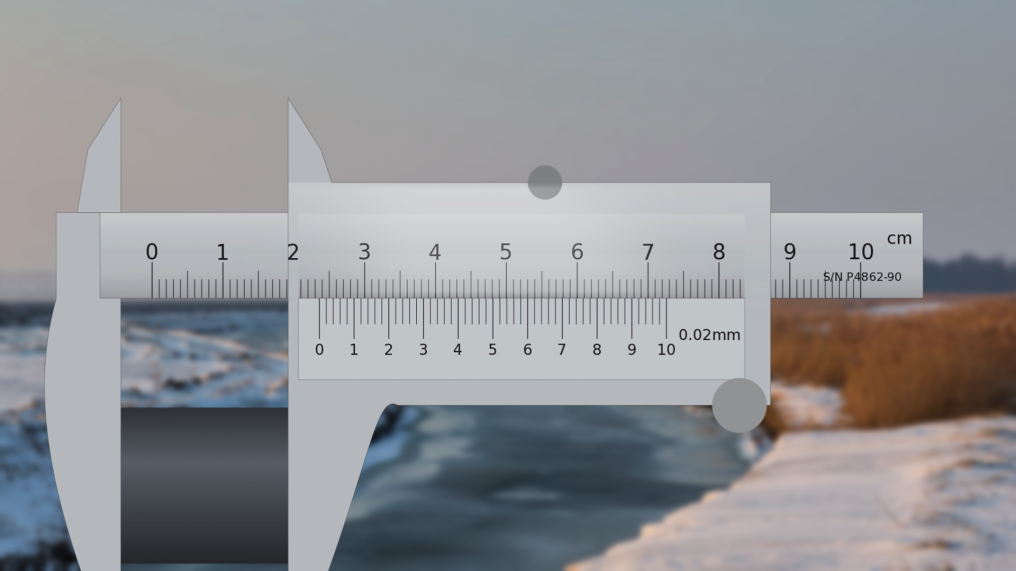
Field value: 23.6 mm
